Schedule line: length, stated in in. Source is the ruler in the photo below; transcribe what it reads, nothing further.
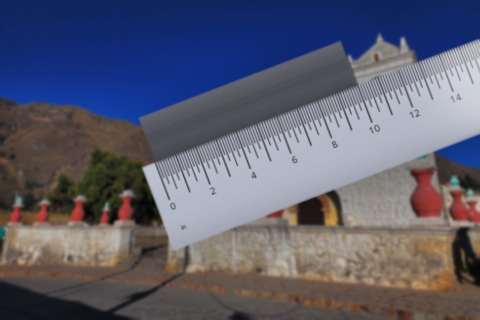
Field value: 10 in
